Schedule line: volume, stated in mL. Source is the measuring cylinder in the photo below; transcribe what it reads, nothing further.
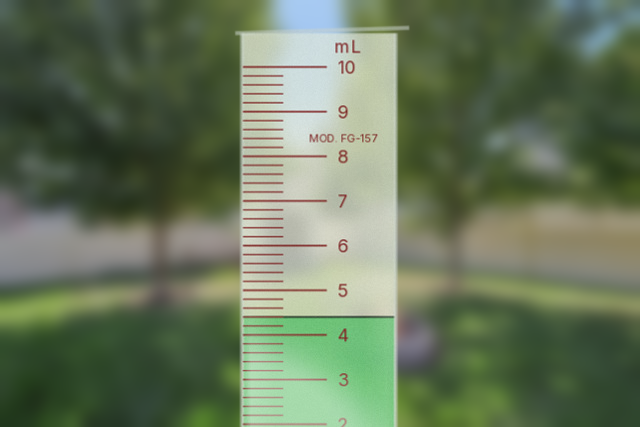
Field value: 4.4 mL
